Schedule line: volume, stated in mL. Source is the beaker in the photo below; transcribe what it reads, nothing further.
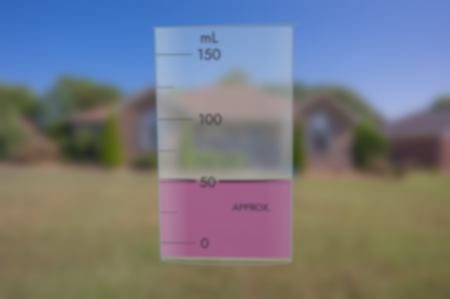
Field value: 50 mL
